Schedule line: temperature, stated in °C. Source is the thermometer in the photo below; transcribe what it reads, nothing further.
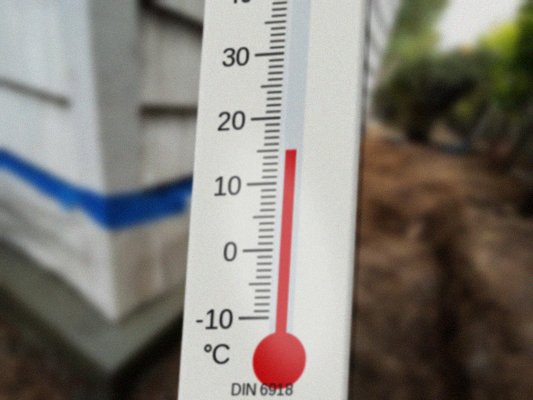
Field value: 15 °C
